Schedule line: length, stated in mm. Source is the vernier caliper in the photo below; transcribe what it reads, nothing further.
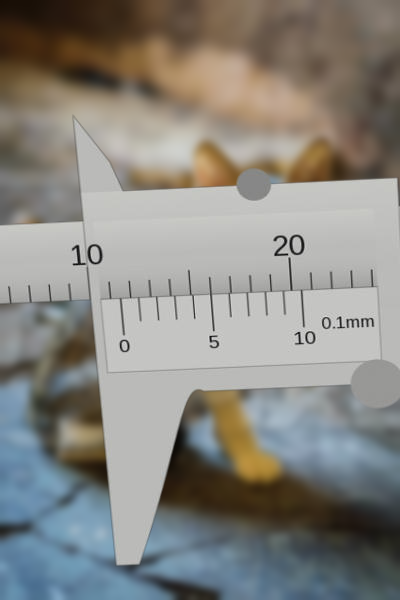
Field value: 11.5 mm
